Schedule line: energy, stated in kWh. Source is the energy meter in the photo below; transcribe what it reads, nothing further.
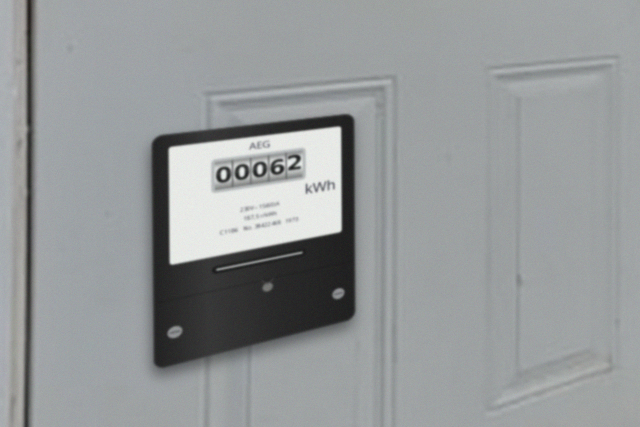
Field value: 62 kWh
